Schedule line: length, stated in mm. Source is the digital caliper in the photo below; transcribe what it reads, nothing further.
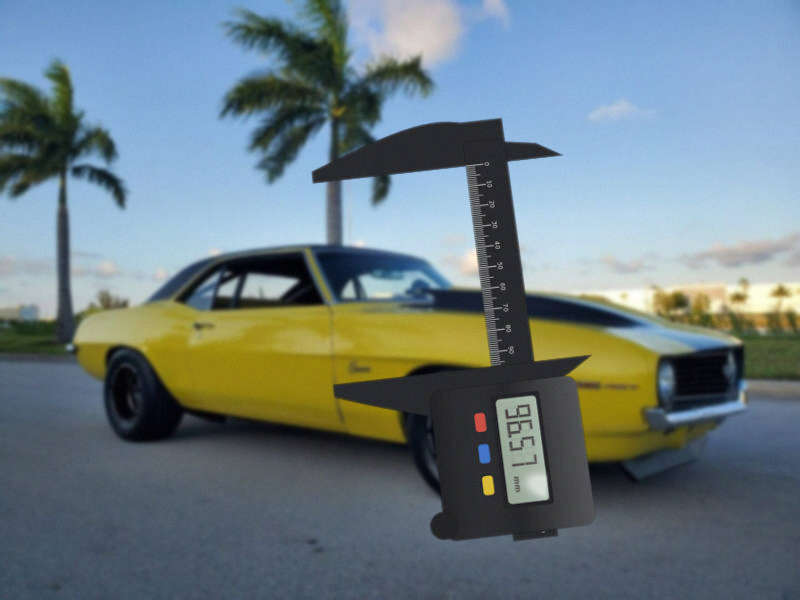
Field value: 96.57 mm
